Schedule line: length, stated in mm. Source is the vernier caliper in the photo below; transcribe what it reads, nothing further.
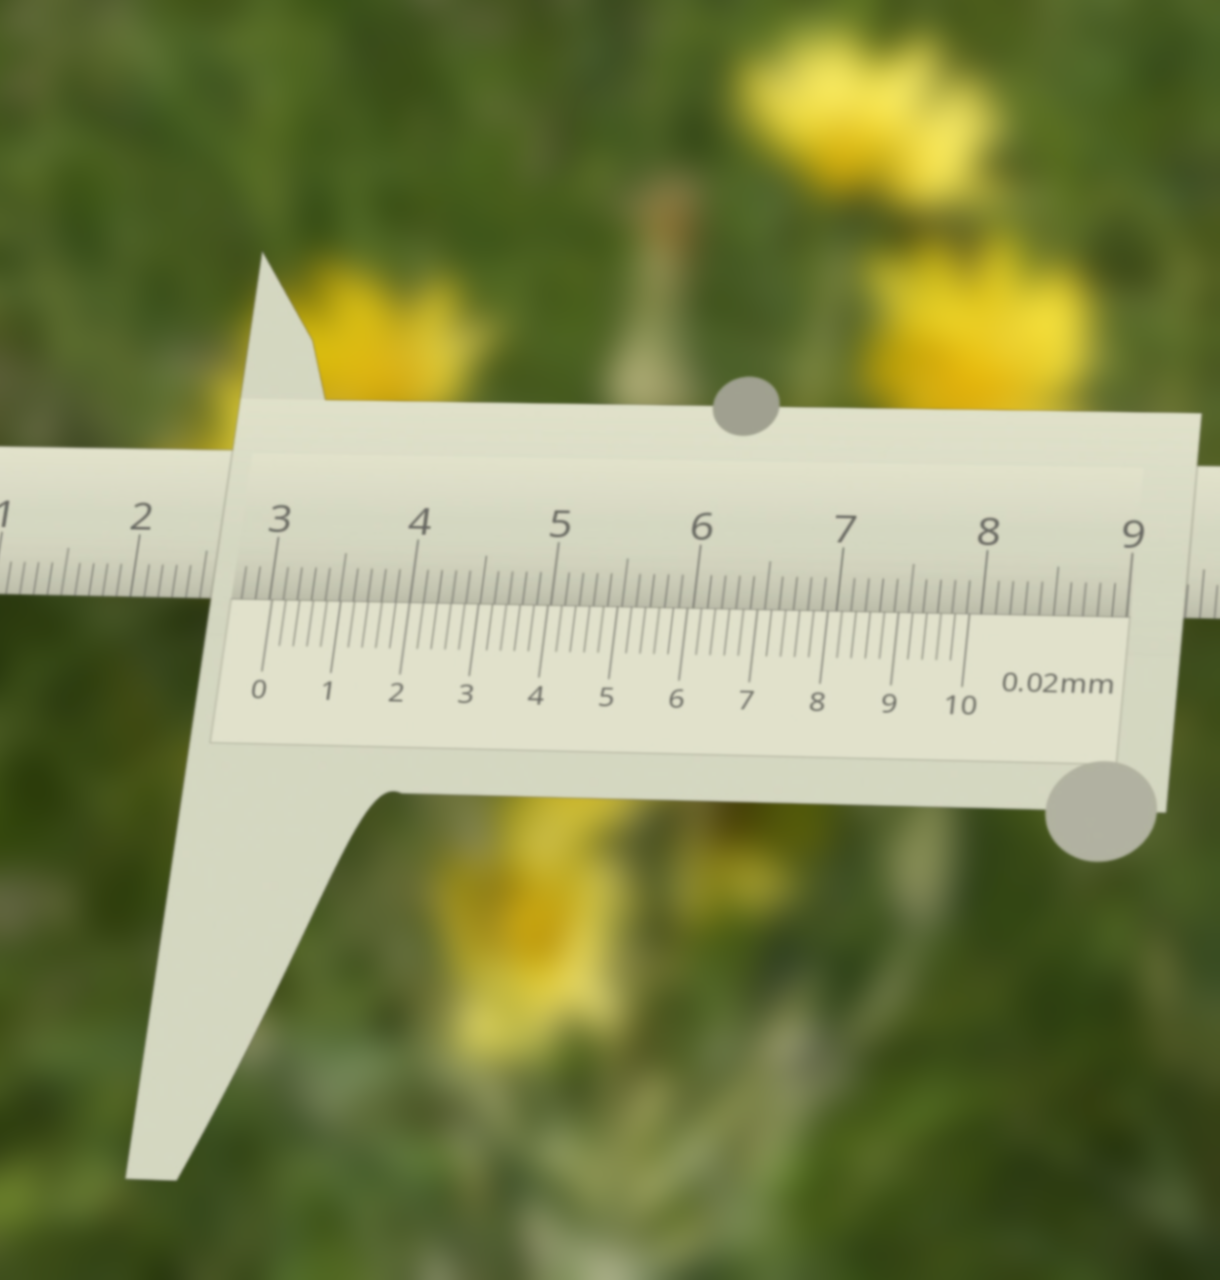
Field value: 30.2 mm
